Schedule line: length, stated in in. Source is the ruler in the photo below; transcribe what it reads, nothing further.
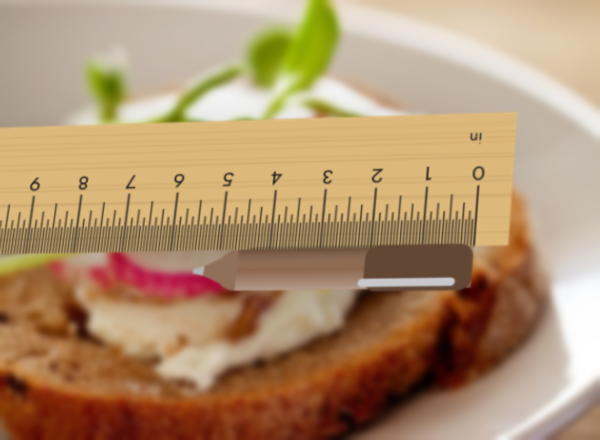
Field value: 5.5 in
